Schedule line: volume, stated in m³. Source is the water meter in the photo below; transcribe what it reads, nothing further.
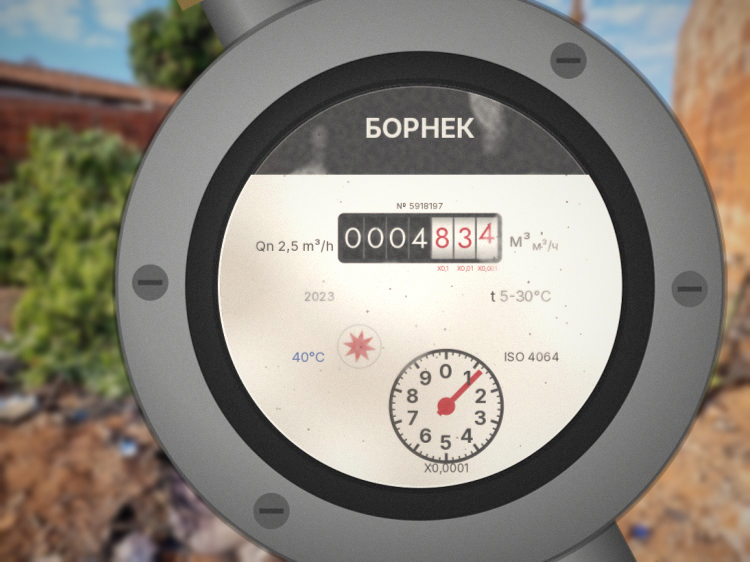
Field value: 4.8341 m³
